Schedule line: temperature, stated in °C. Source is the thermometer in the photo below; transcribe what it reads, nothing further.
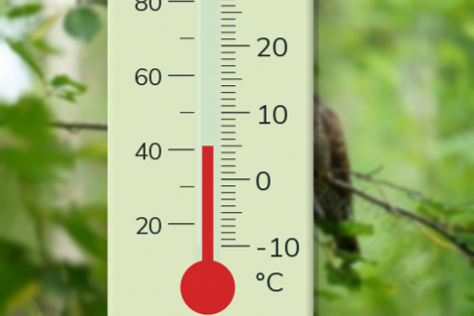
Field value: 5 °C
